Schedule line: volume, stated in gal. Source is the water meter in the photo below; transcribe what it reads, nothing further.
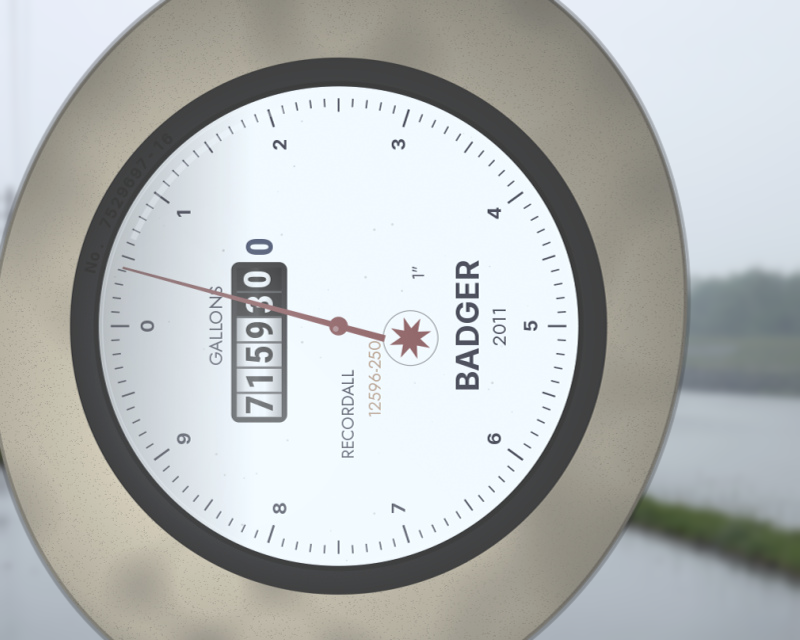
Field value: 7159300.4 gal
